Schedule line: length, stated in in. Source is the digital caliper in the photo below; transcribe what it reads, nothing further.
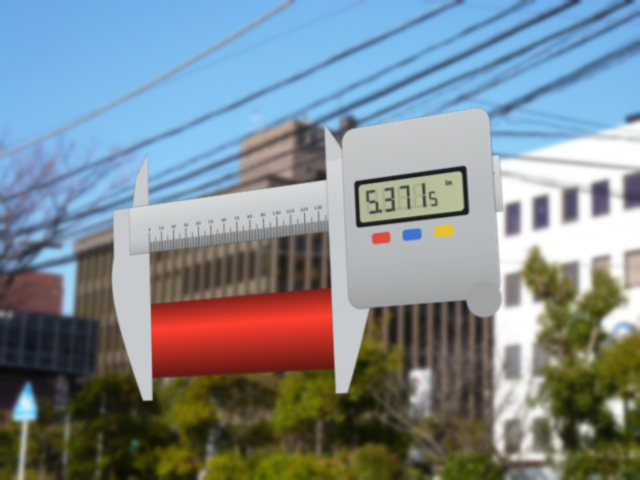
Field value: 5.3715 in
